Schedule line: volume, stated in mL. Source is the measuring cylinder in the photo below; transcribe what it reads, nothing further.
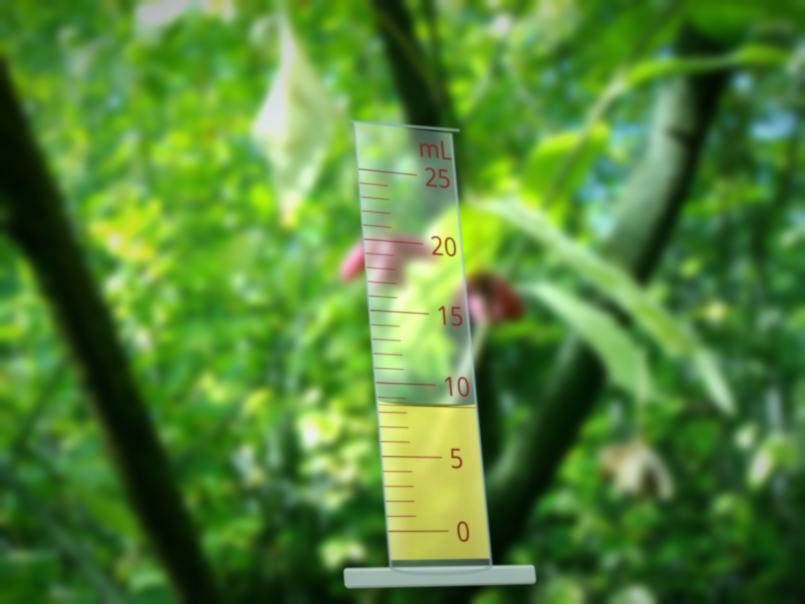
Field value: 8.5 mL
